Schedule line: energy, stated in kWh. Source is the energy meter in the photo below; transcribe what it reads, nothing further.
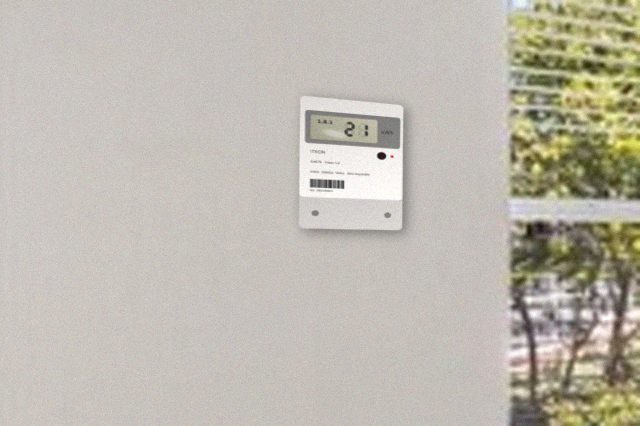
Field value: 21 kWh
